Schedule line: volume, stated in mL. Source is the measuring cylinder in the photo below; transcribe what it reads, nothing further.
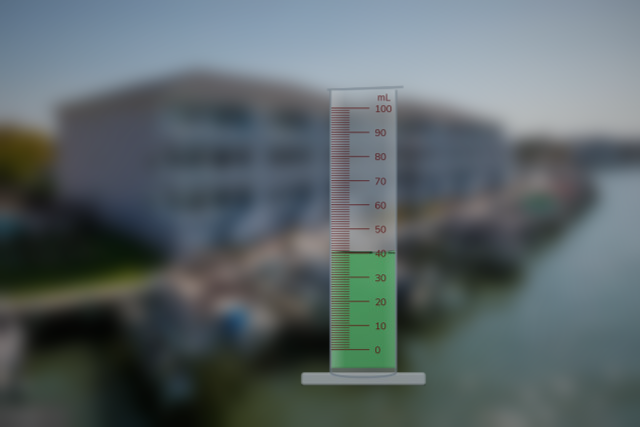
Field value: 40 mL
